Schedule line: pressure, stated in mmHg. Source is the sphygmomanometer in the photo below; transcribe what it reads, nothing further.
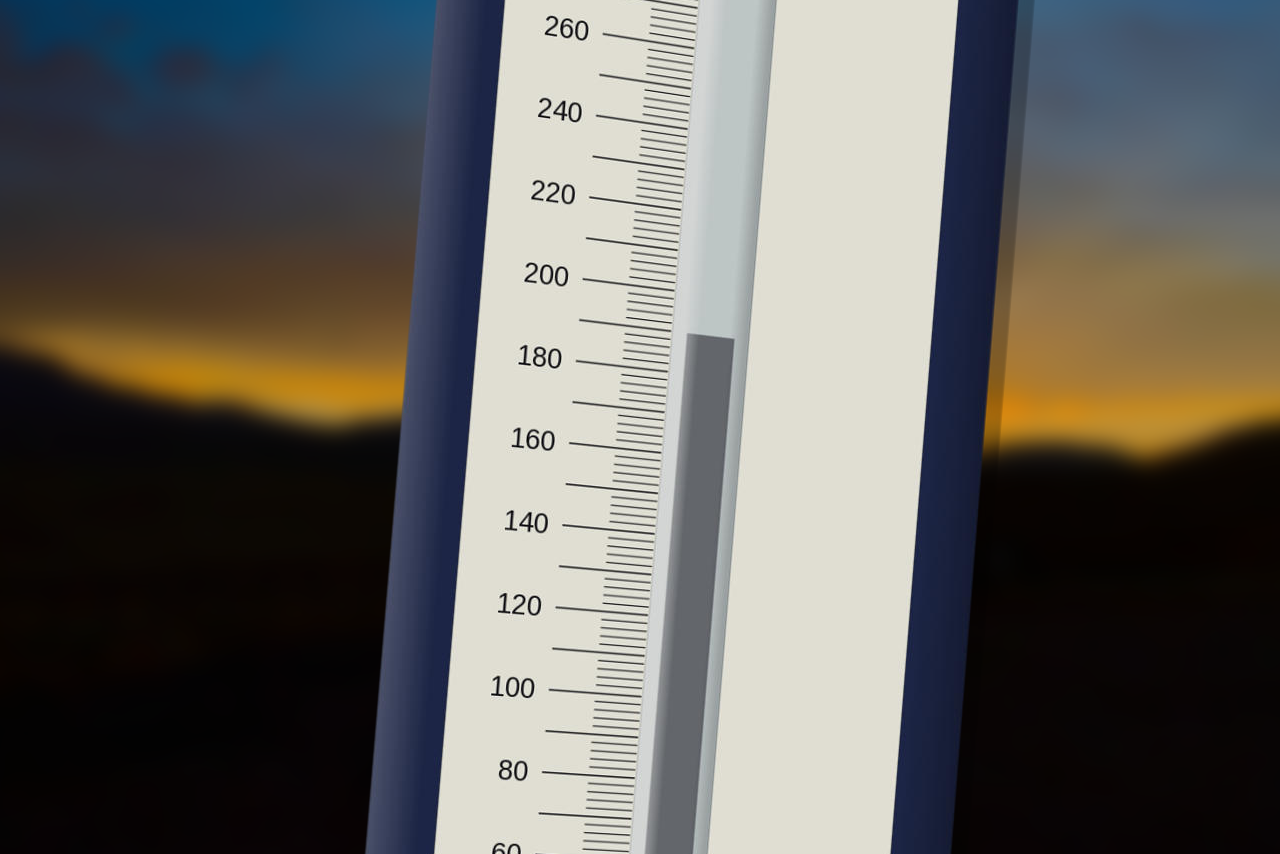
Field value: 190 mmHg
